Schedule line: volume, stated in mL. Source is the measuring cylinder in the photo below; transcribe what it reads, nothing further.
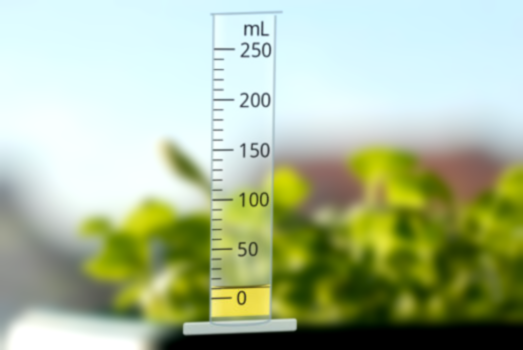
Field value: 10 mL
